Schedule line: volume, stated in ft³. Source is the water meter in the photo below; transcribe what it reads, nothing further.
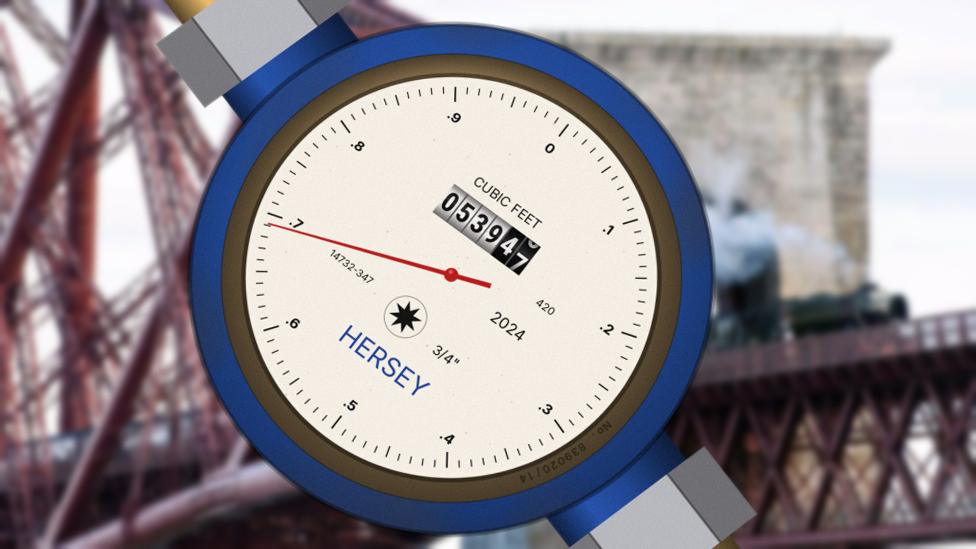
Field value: 53946.69 ft³
